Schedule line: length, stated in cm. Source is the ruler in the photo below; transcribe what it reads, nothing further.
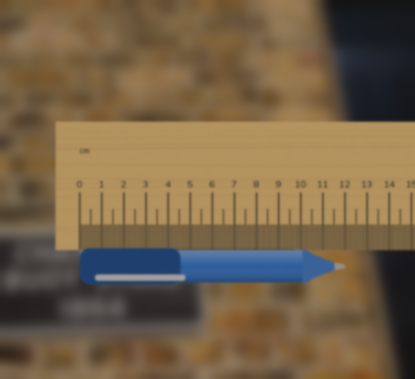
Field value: 12 cm
